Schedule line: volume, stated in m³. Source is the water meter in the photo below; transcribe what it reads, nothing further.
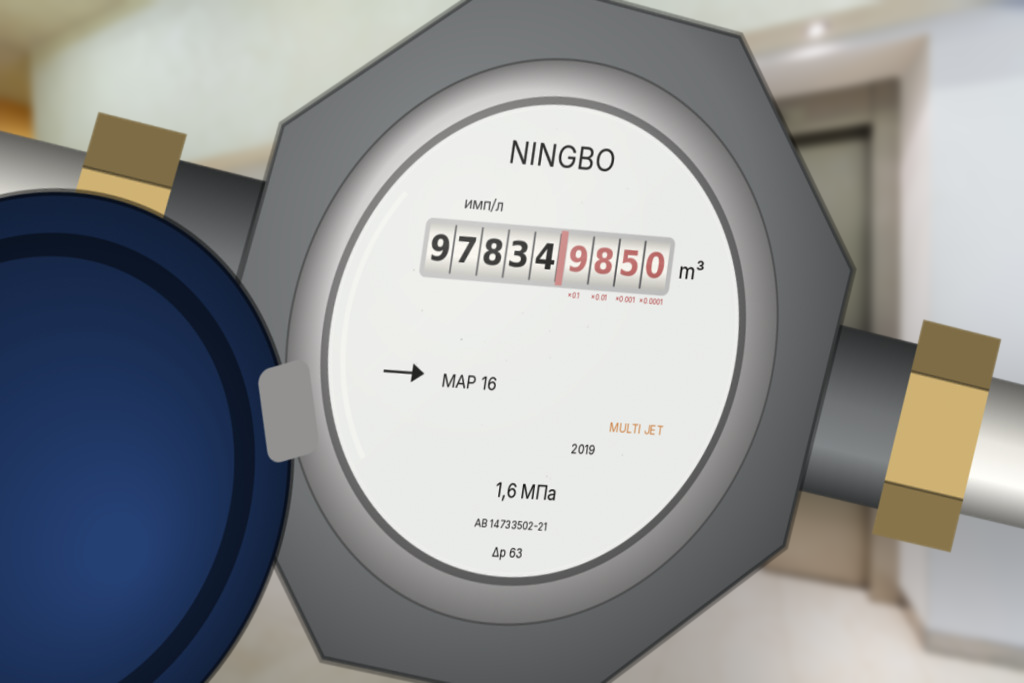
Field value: 97834.9850 m³
